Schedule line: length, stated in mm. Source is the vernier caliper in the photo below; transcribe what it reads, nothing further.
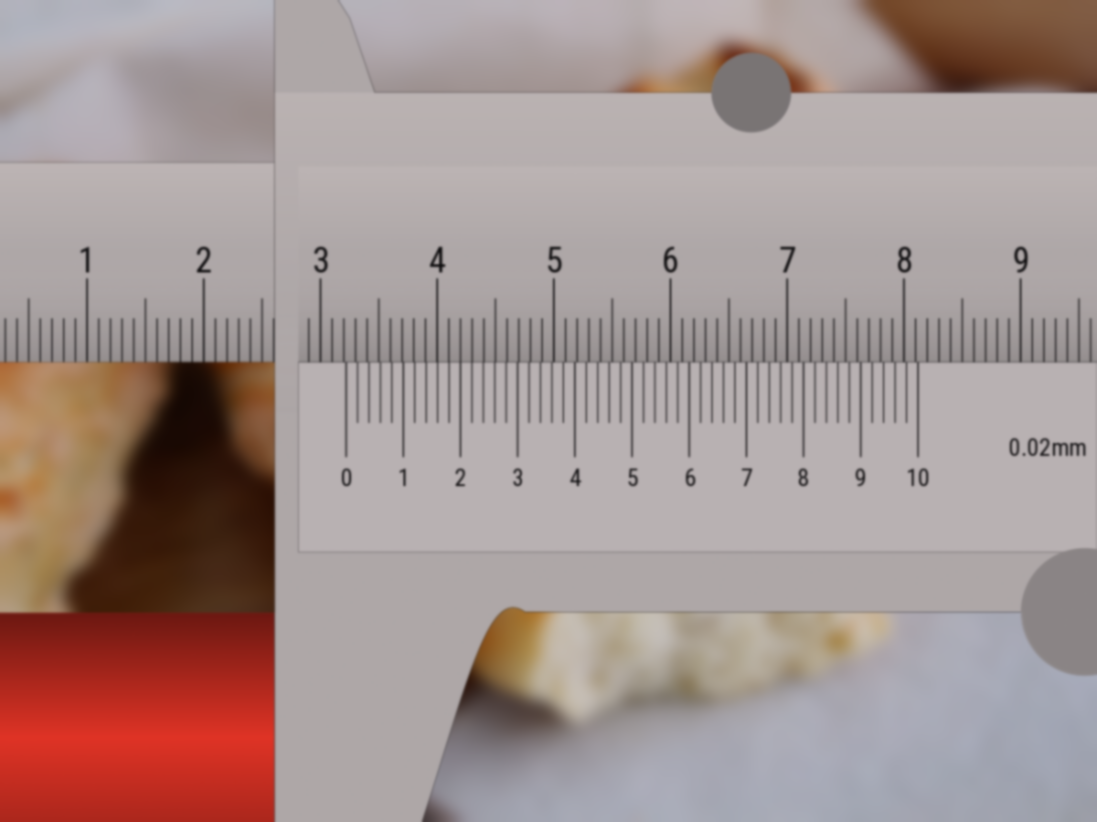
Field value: 32.2 mm
